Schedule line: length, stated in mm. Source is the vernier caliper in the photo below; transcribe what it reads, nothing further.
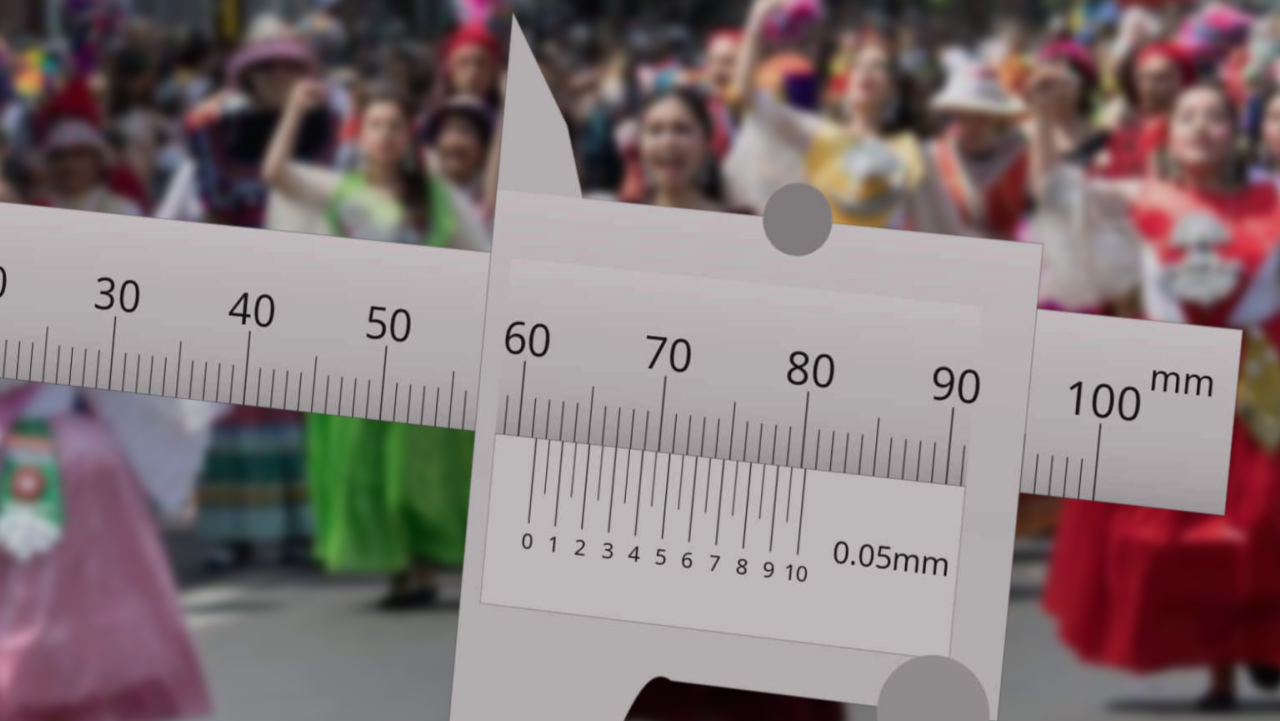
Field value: 61.3 mm
